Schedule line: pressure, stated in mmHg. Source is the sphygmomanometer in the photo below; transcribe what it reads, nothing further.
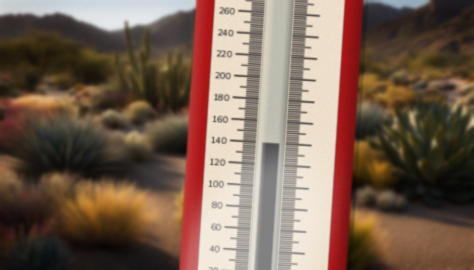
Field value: 140 mmHg
